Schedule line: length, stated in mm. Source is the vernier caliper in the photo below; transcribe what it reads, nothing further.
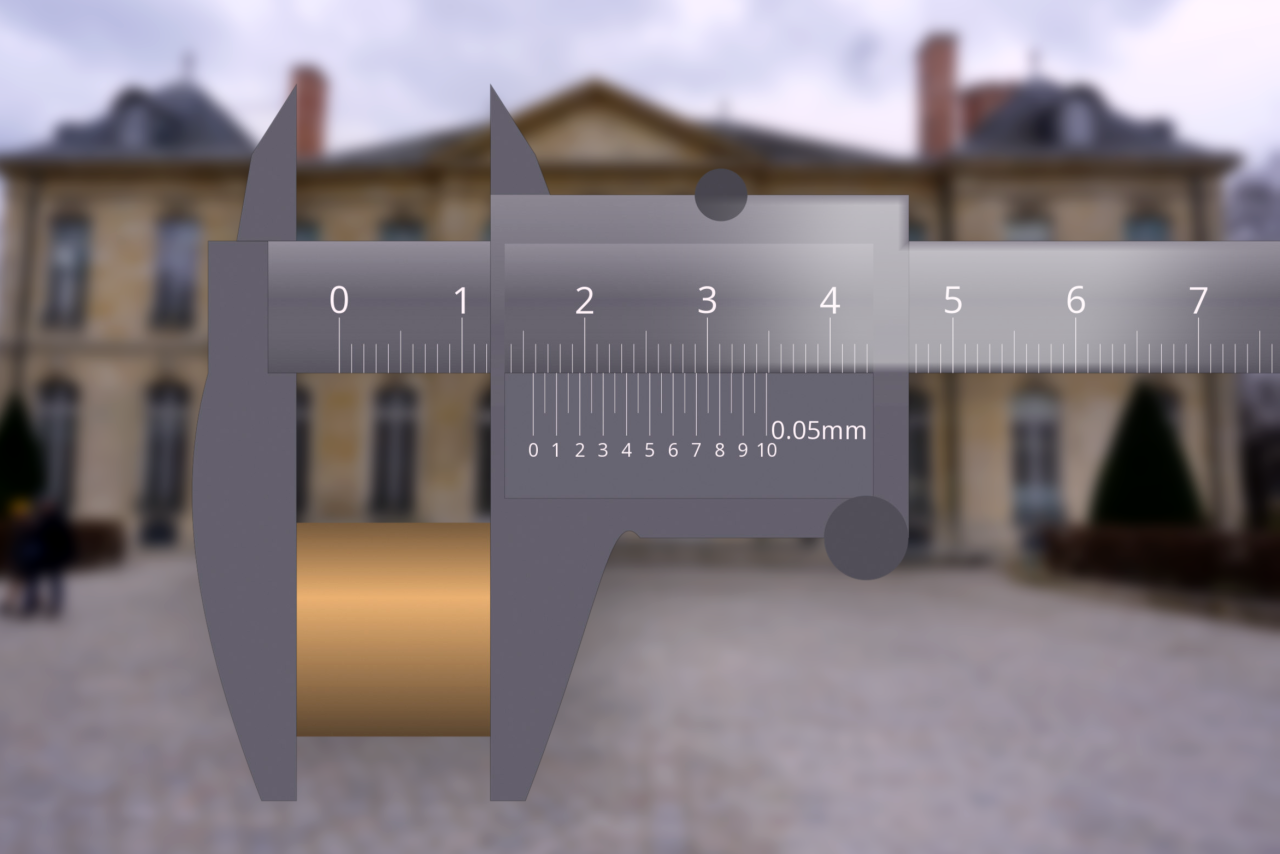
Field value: 15.8 mm
